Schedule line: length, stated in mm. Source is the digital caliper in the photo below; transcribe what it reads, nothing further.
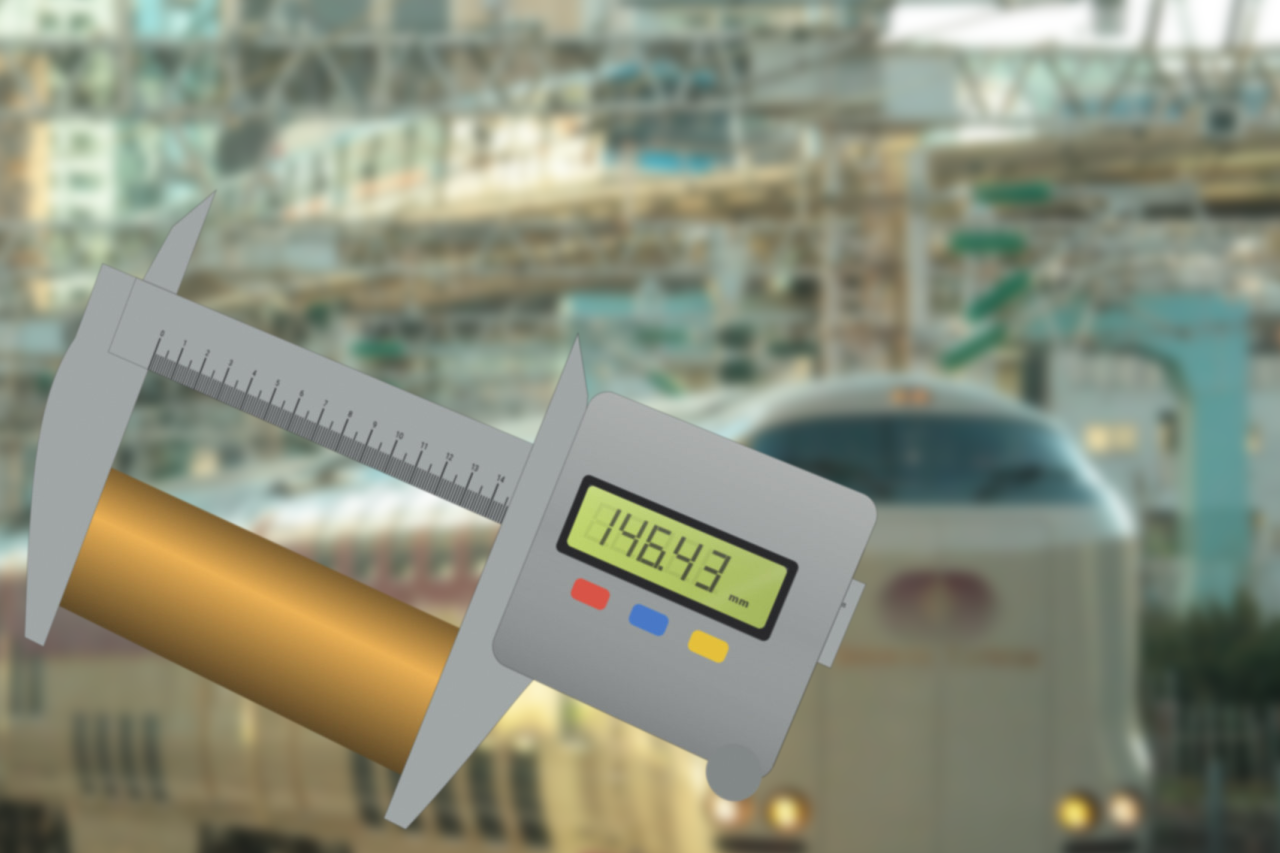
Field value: 146.43 mm
